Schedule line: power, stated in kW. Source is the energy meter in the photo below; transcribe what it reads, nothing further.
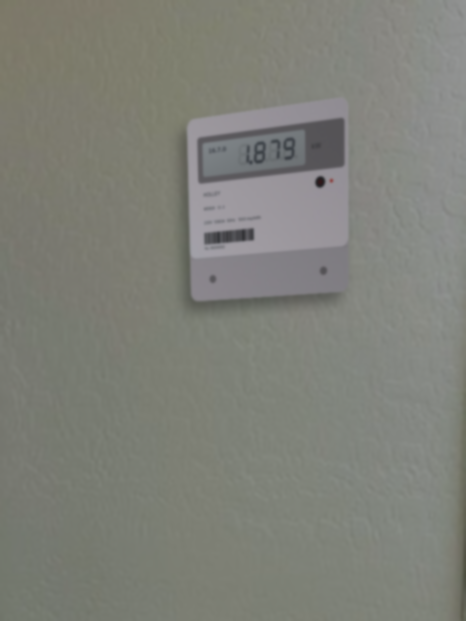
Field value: 1.879 kW
